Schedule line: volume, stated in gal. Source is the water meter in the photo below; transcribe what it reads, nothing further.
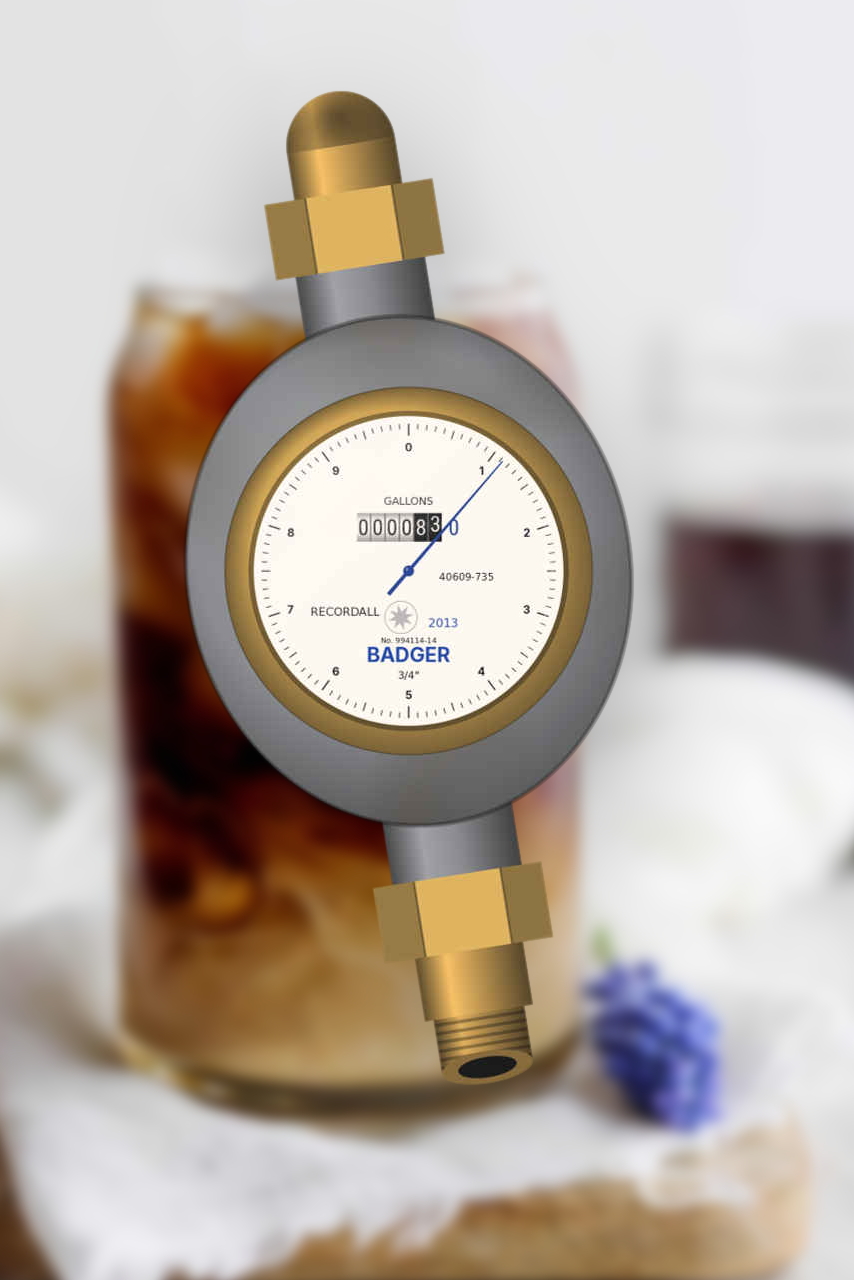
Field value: 831.1 gal
